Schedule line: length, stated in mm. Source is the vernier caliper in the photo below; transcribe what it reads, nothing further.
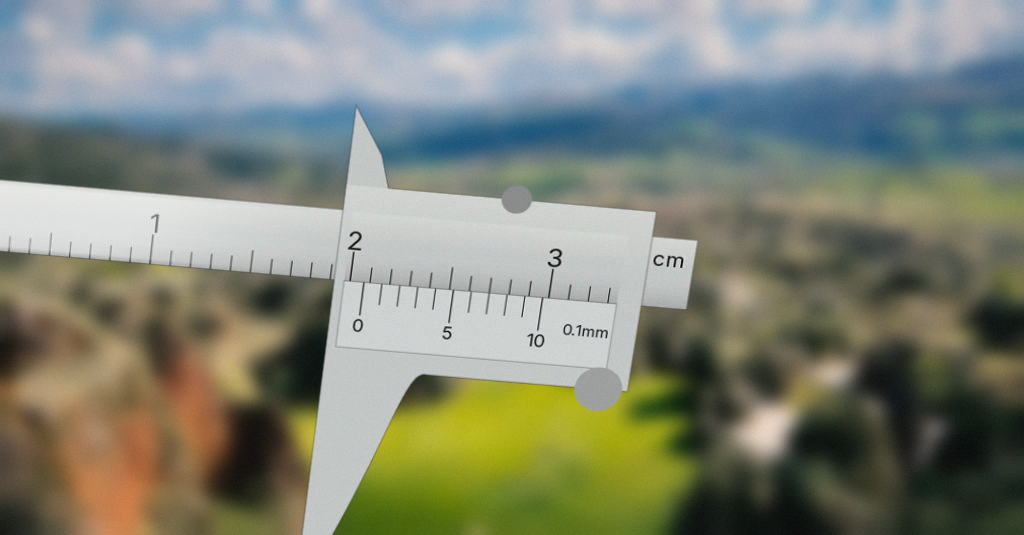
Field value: 20.7 mm
